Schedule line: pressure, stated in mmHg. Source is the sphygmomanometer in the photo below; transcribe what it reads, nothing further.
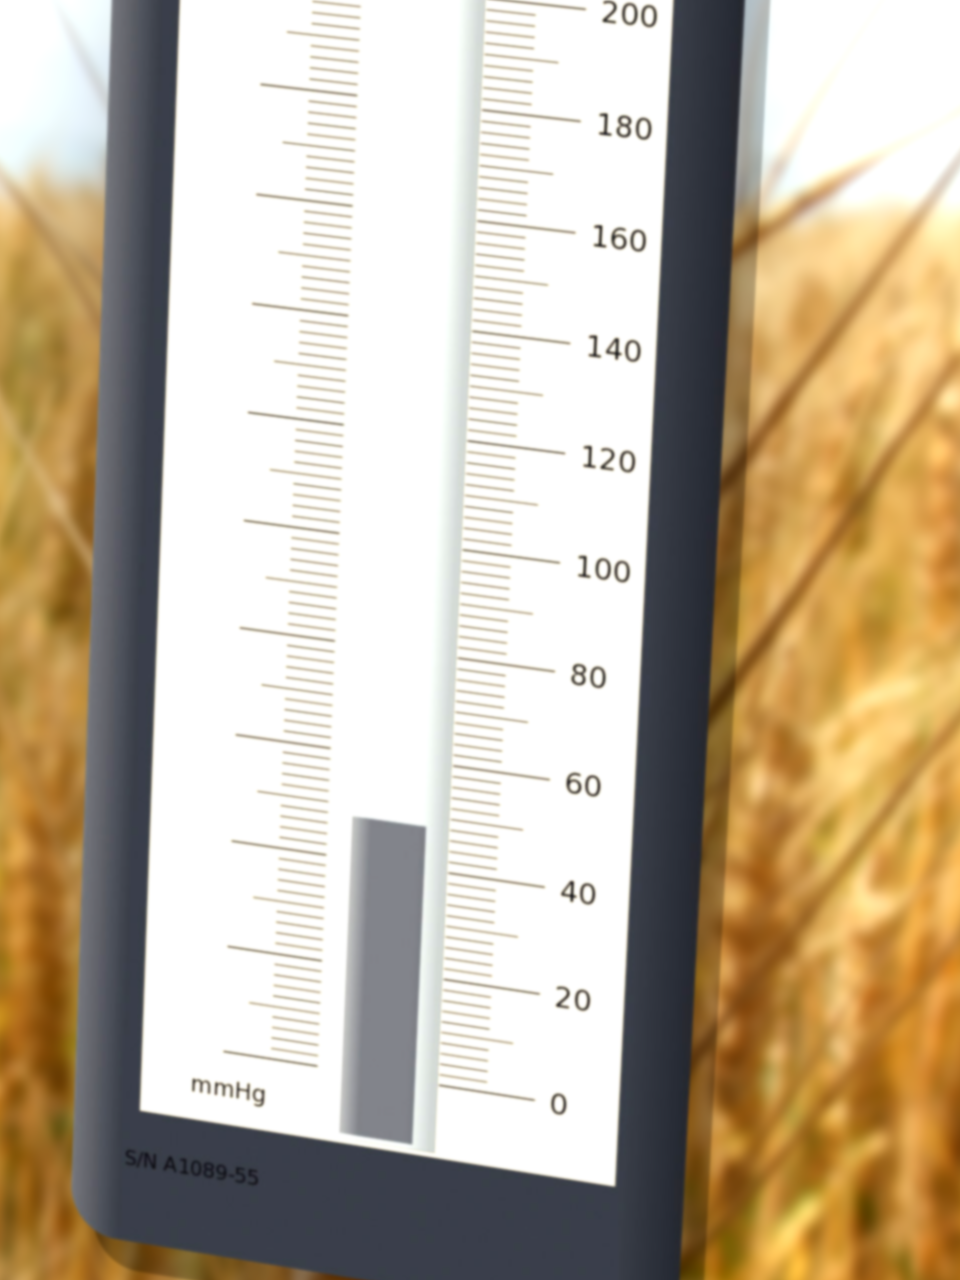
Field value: 48 mmHg
